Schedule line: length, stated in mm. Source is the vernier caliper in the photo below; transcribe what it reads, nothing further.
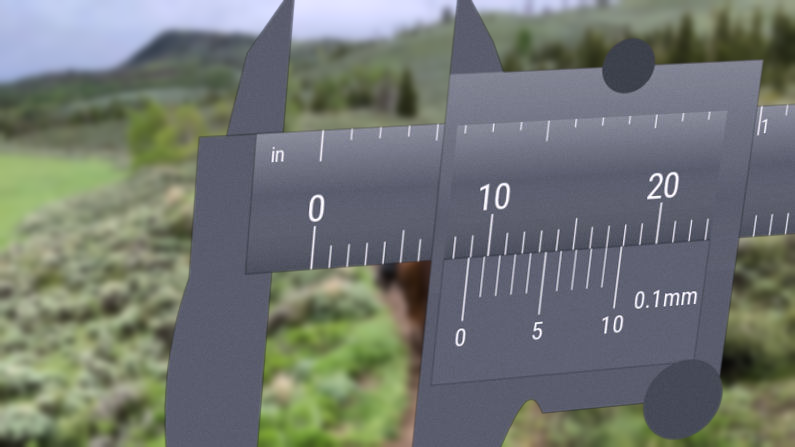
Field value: 8.9 mm
